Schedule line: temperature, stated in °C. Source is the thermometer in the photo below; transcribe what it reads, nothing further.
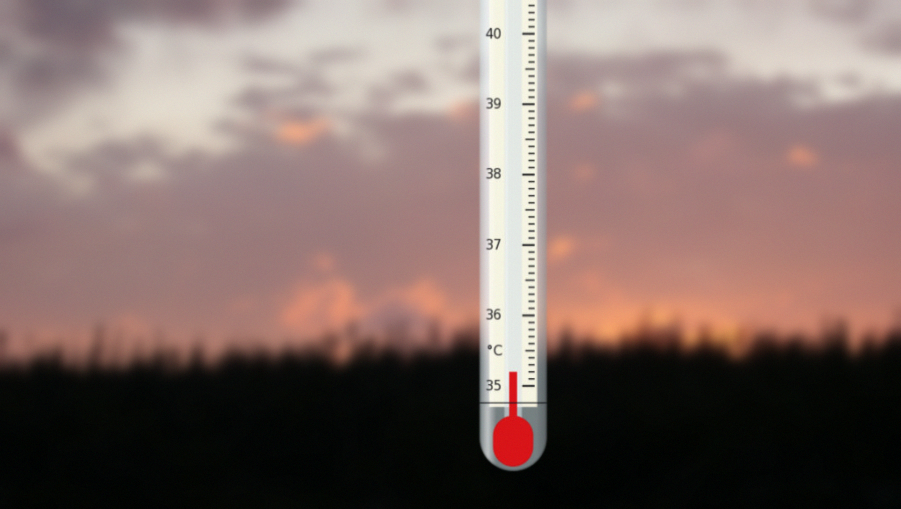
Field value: 35.2 °C
